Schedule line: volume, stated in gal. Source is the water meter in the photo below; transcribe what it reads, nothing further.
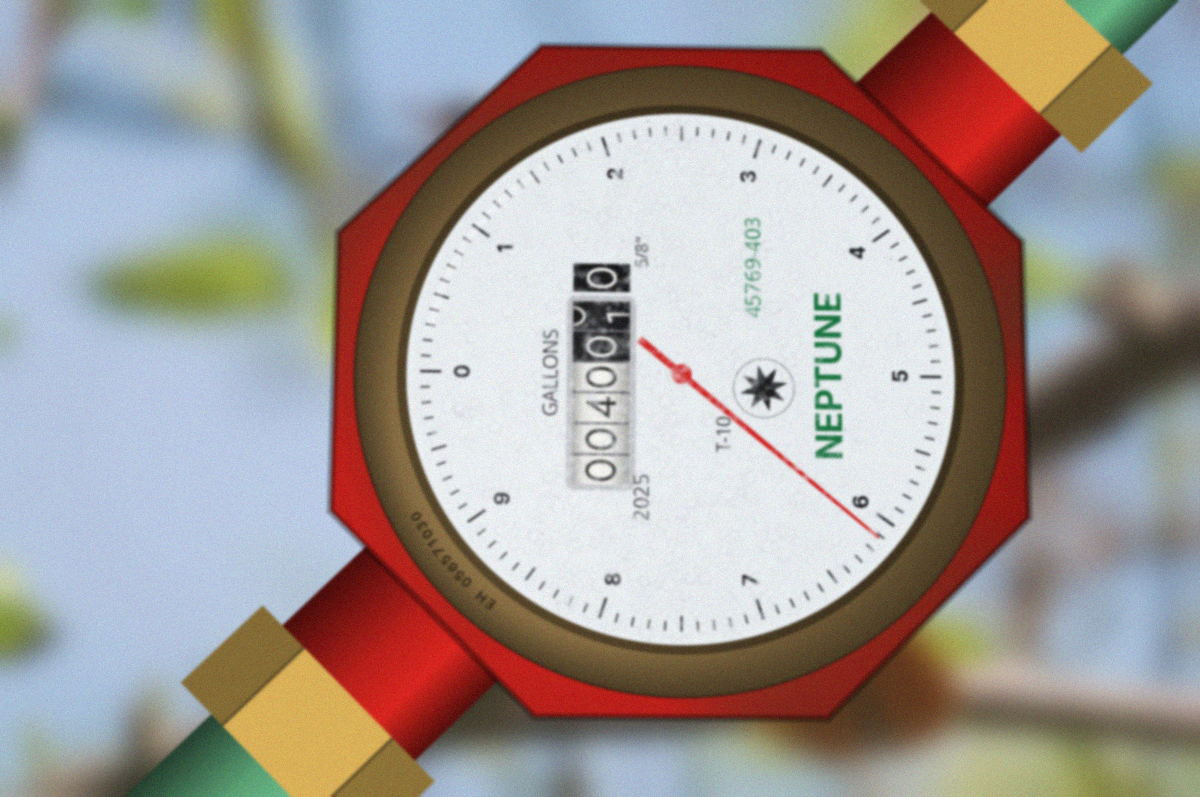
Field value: 40006.1 gal
